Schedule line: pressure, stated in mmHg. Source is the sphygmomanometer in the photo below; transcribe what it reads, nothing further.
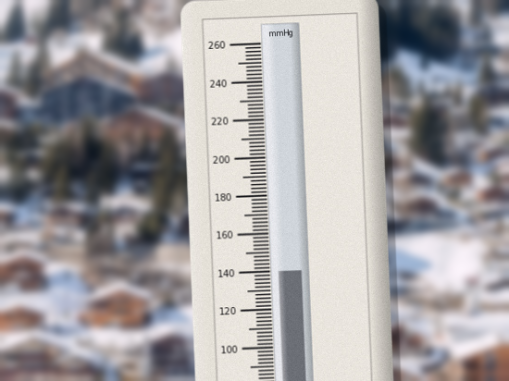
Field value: 140 mmHg
